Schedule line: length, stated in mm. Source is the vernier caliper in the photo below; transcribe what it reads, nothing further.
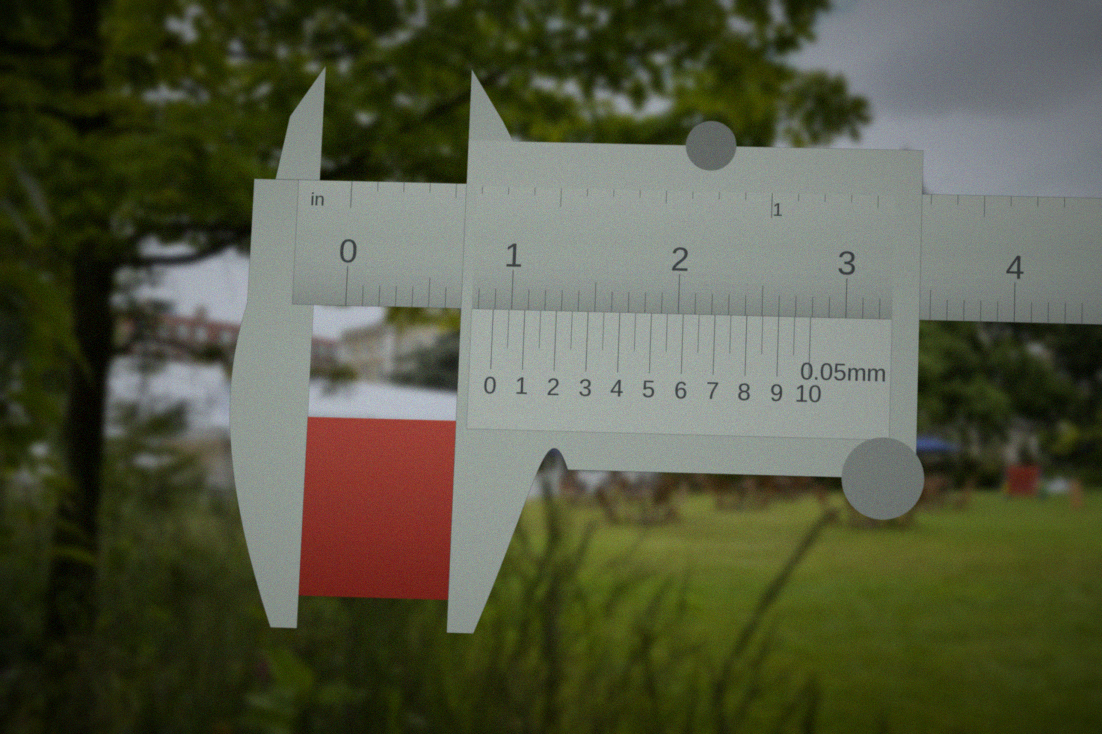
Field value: 8.9 mm
